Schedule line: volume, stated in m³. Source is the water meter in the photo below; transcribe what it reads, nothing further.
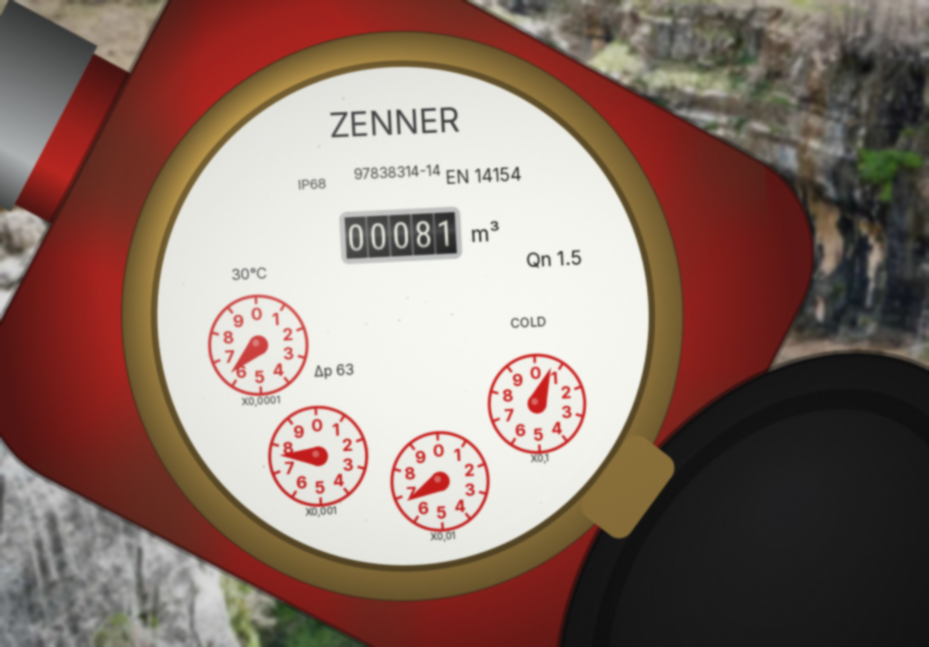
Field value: 81.0676 m³
